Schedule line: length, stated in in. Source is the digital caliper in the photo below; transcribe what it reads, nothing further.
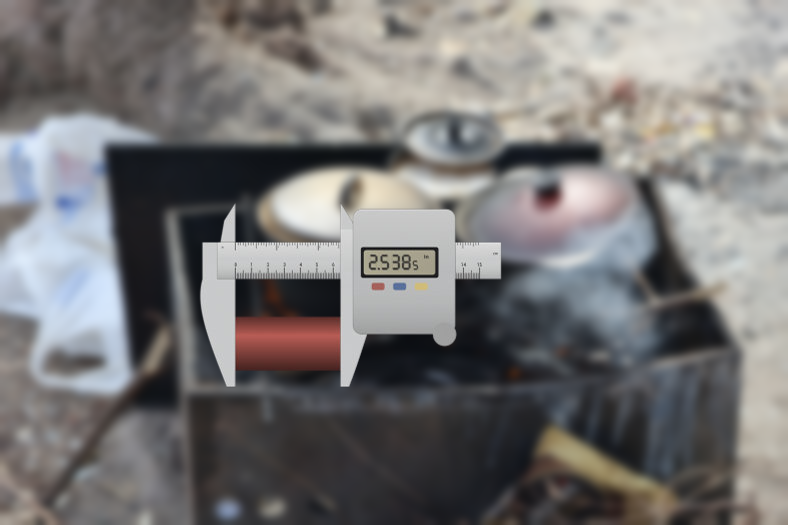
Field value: 2.5385 in
